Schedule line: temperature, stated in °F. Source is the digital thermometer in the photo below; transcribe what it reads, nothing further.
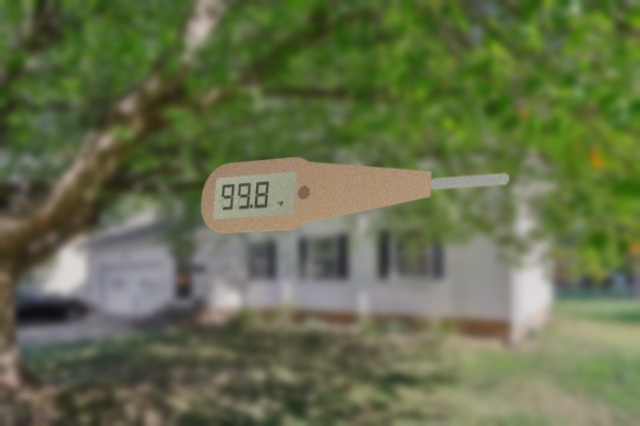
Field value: 99.8 °F
